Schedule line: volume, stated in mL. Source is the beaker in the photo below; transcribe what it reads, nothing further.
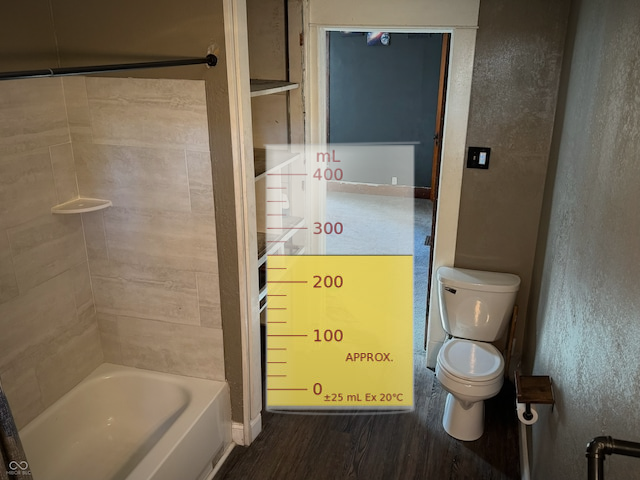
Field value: 250 mL
